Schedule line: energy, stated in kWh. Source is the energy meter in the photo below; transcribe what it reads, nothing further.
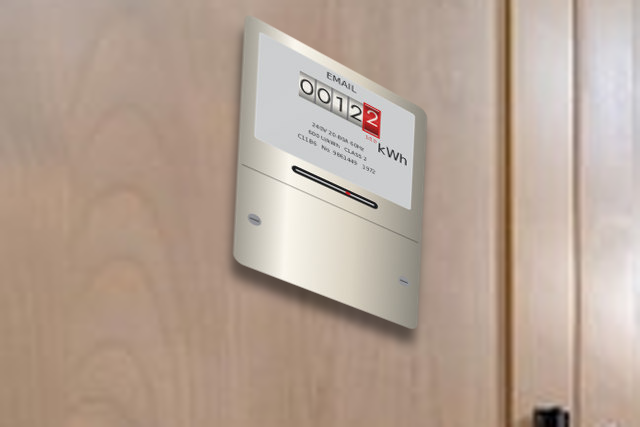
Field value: 12.2 kWh
